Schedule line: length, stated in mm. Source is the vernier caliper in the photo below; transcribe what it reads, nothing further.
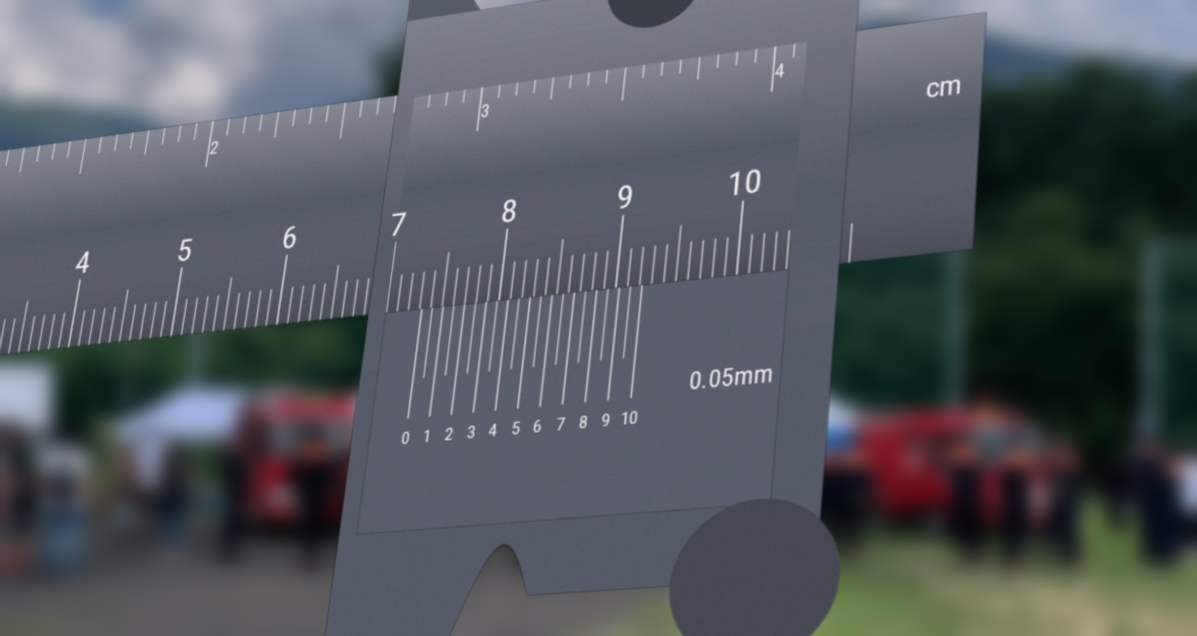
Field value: 73.2 mm
